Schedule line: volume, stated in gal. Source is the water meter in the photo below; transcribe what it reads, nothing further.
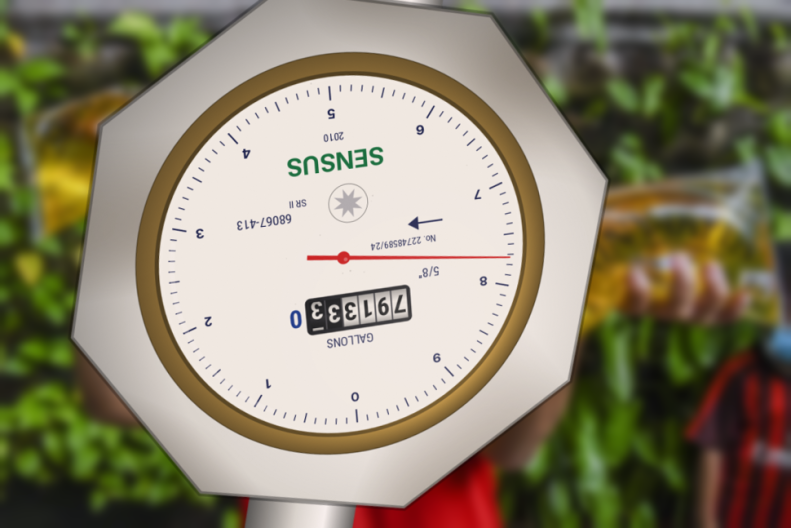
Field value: 7913327.7 gal
